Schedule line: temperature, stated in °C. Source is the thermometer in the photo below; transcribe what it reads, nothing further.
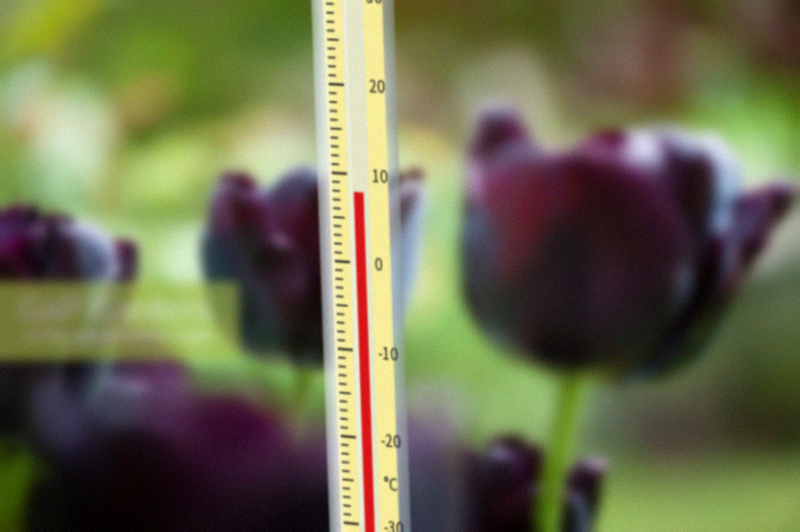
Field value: 8 °C
